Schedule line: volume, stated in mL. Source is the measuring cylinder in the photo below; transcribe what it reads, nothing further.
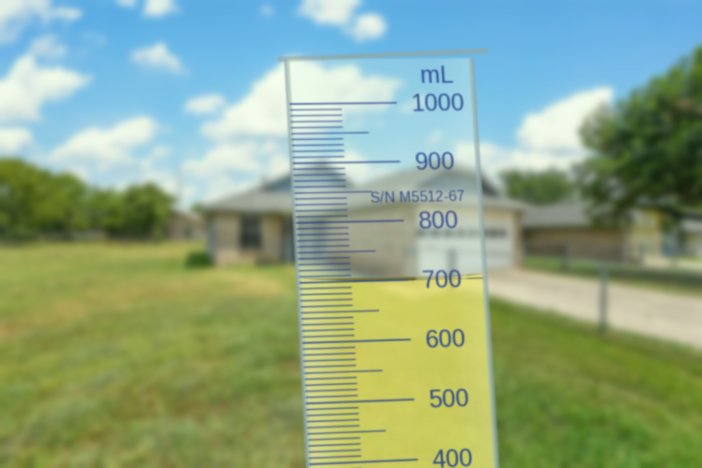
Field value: 700 mL
